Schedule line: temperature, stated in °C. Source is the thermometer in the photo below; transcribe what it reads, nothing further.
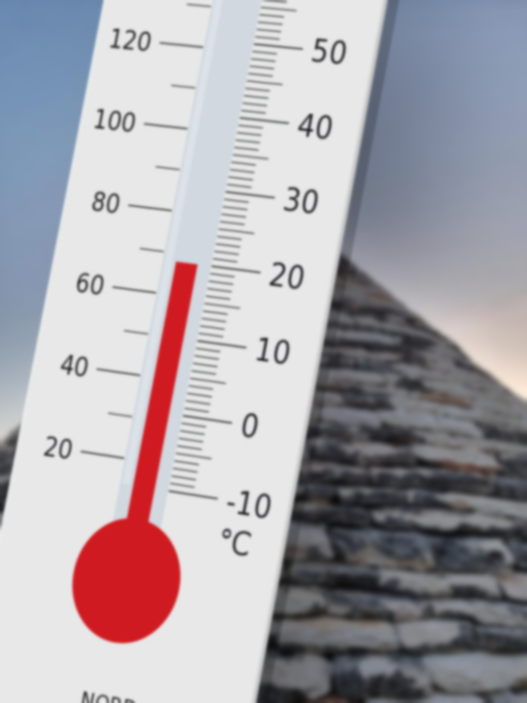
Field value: 20 °C
